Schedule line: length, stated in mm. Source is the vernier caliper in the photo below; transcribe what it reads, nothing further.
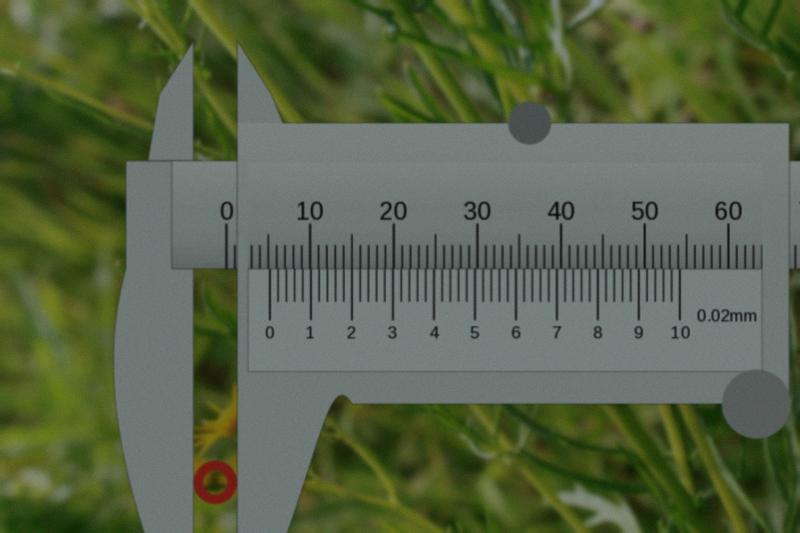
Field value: 5.2 mm
